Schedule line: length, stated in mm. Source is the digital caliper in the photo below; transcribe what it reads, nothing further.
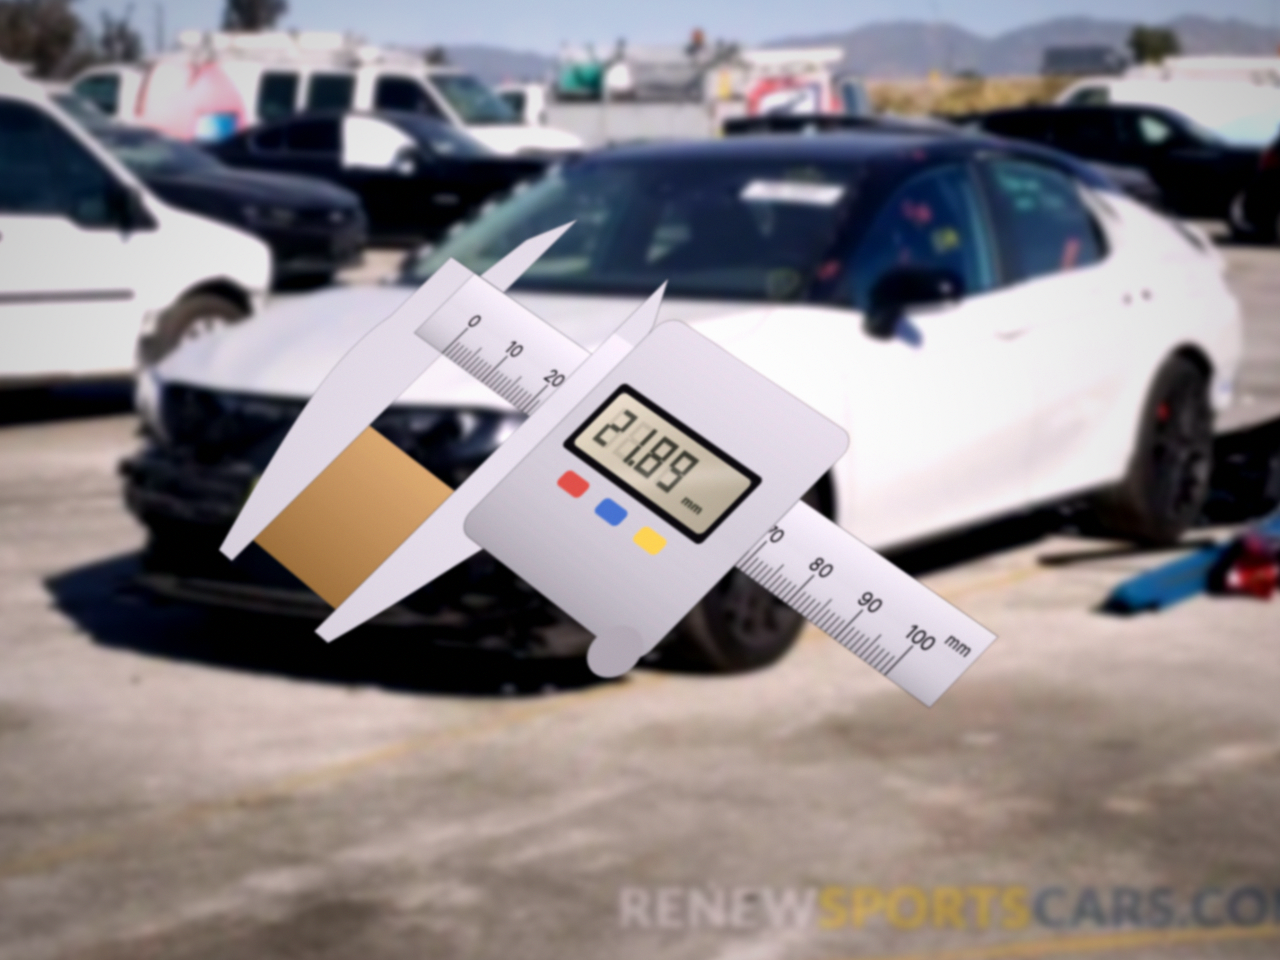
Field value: 21.89 mm
